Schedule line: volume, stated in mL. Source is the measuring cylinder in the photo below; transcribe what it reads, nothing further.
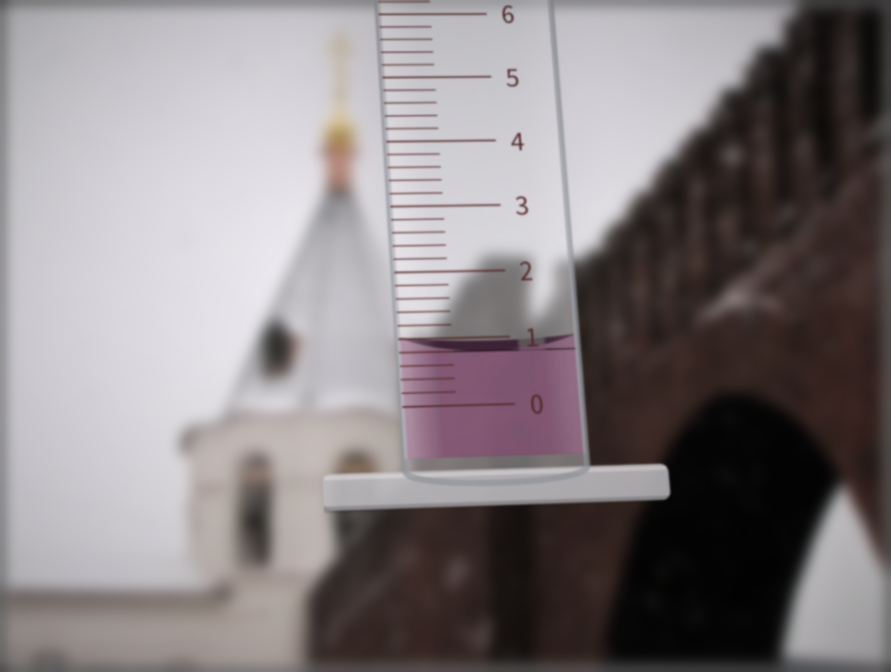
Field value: 0.8 mL
